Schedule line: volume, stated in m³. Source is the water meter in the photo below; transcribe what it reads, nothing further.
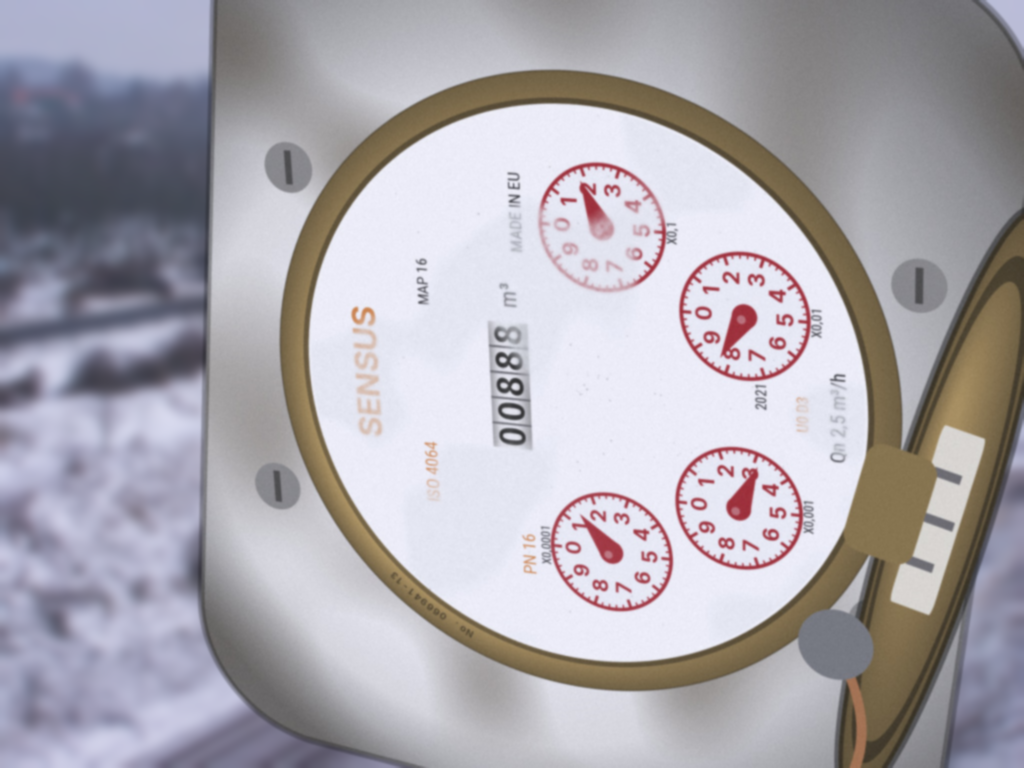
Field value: 888.1831 m³
